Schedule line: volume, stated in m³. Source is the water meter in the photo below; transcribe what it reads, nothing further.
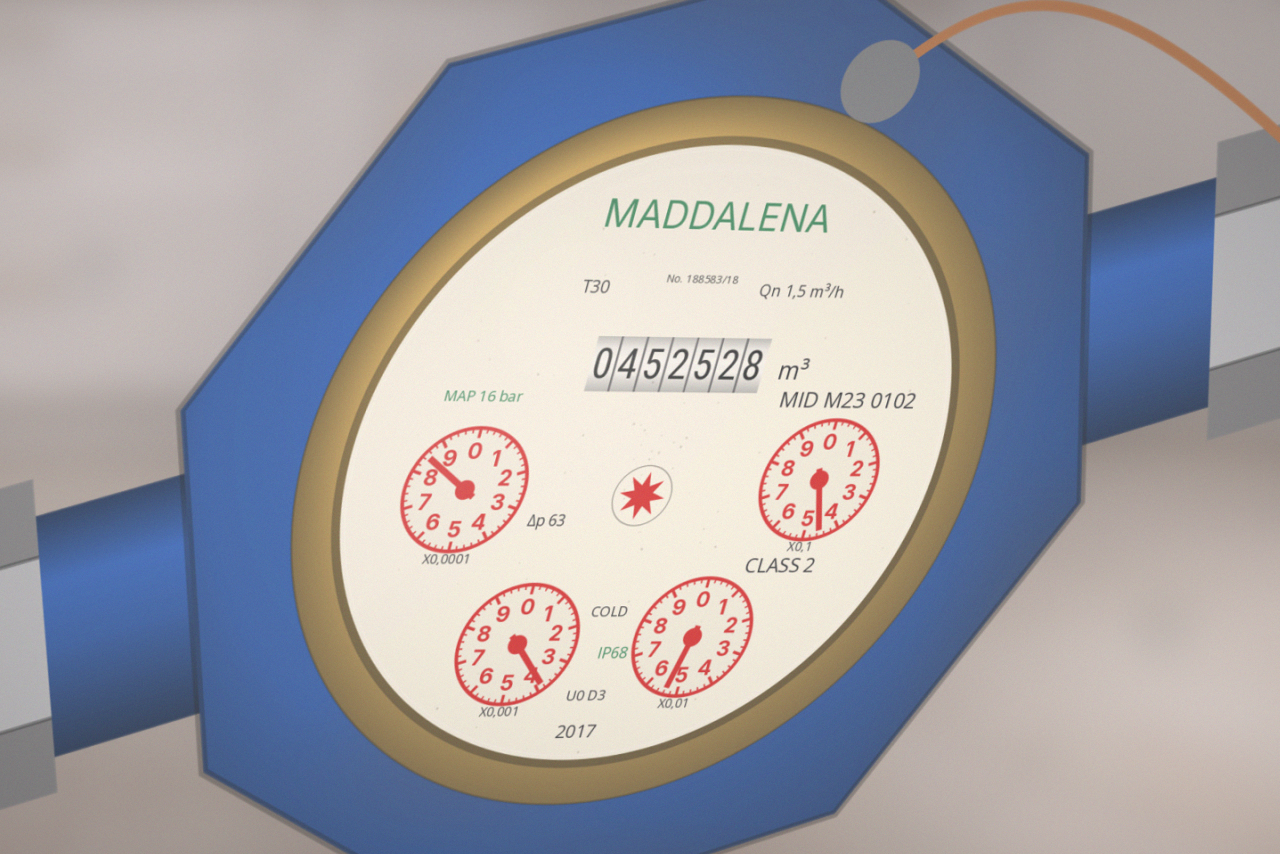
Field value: 452528.4538 m³
